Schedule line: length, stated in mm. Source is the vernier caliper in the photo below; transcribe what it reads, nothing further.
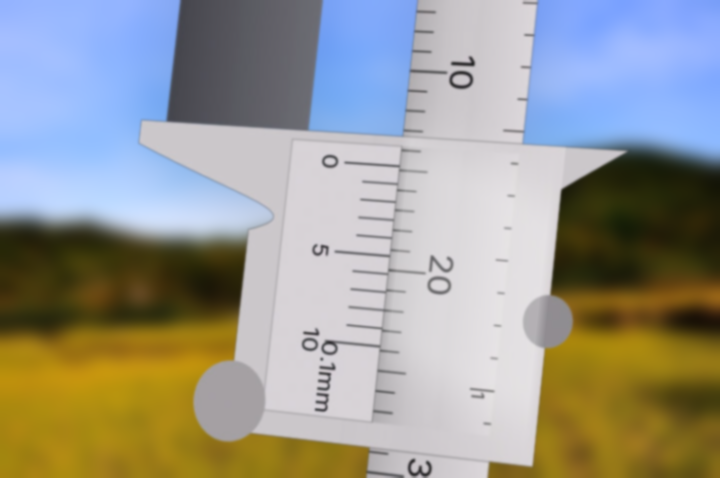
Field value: 14.8 mm
